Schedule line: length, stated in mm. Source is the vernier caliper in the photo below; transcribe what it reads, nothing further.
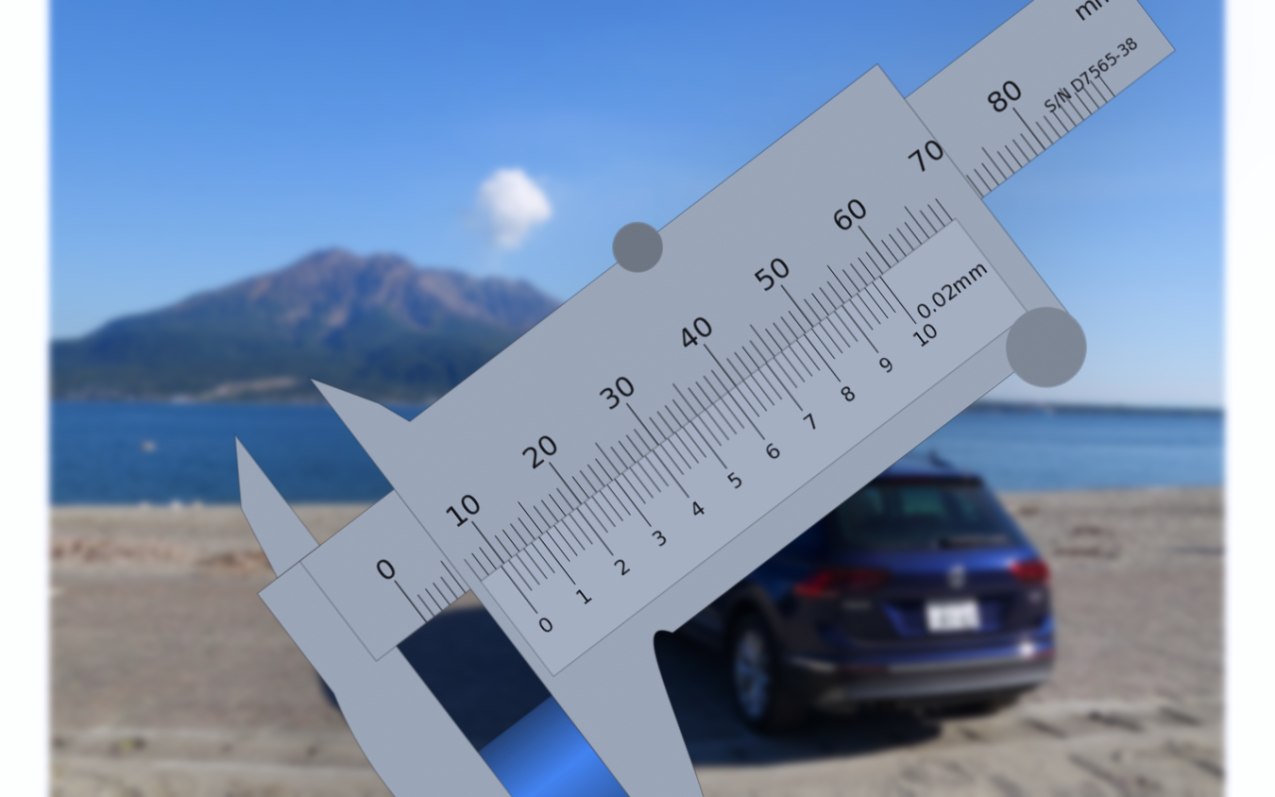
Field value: 9.6 mm
